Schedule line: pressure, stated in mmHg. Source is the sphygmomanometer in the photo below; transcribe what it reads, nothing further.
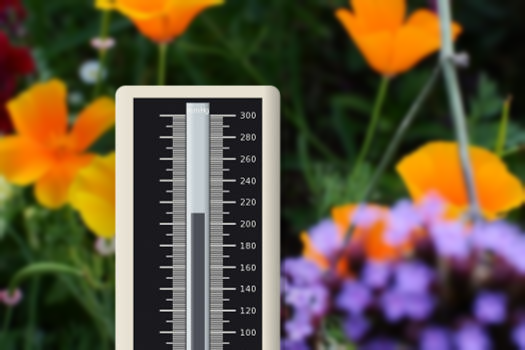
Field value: 210 mmHg
